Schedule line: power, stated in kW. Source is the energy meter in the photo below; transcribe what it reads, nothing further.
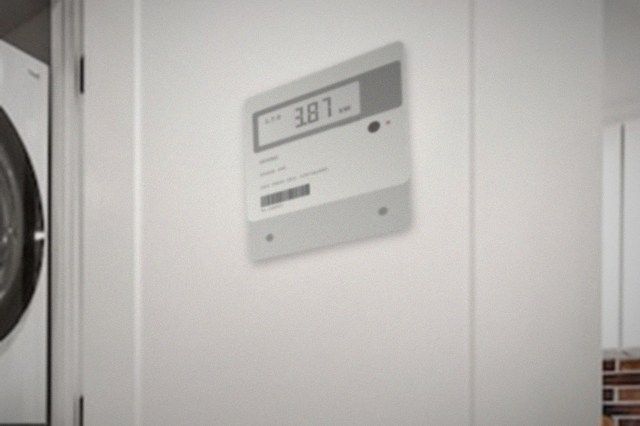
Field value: 3.87 kW
